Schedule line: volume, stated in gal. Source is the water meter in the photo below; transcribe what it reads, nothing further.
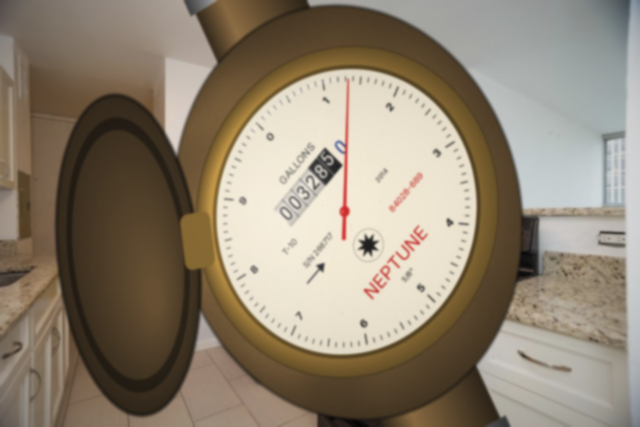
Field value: 32851.3 gal
